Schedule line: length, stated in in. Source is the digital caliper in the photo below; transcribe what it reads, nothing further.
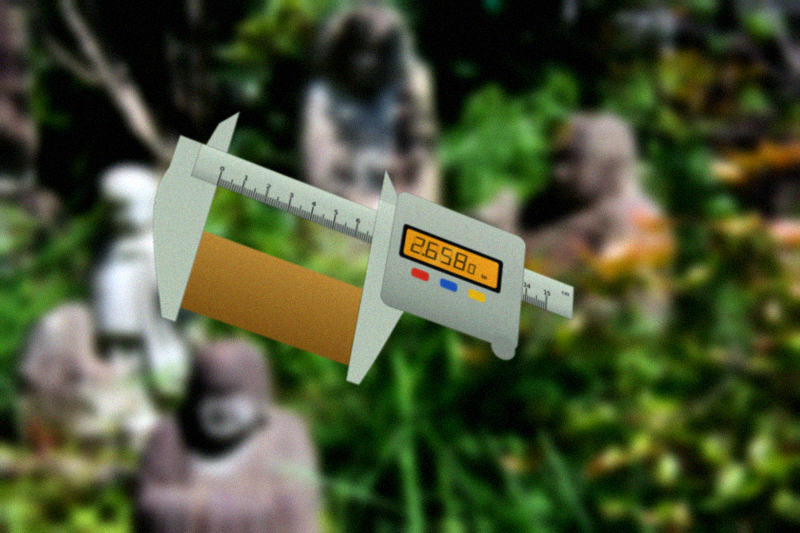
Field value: 2.6580 in
